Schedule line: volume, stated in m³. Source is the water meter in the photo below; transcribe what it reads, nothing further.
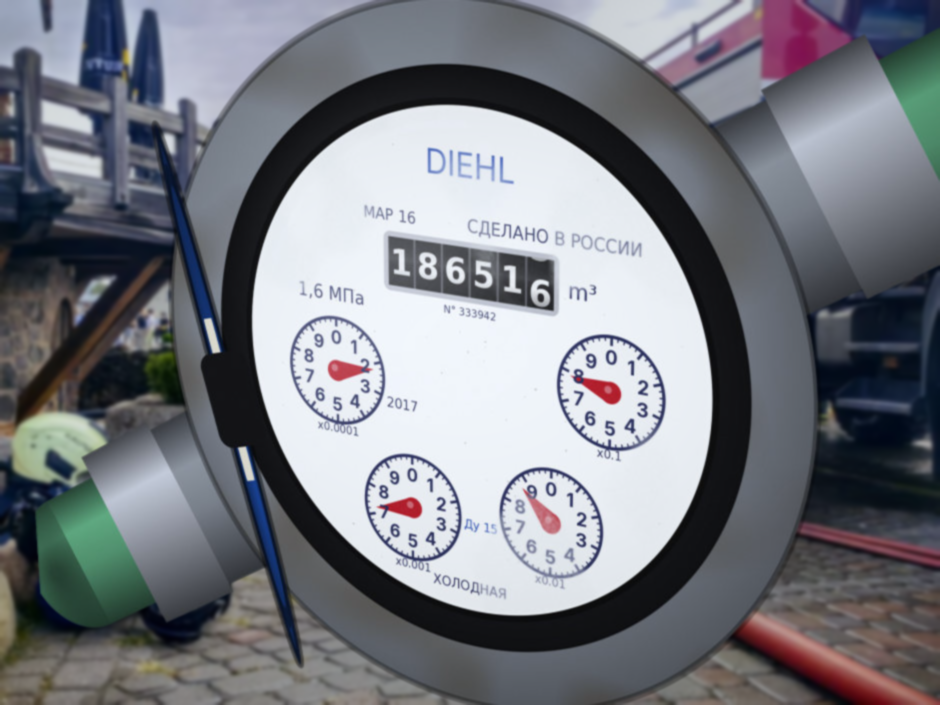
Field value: 186515.7872 m³
